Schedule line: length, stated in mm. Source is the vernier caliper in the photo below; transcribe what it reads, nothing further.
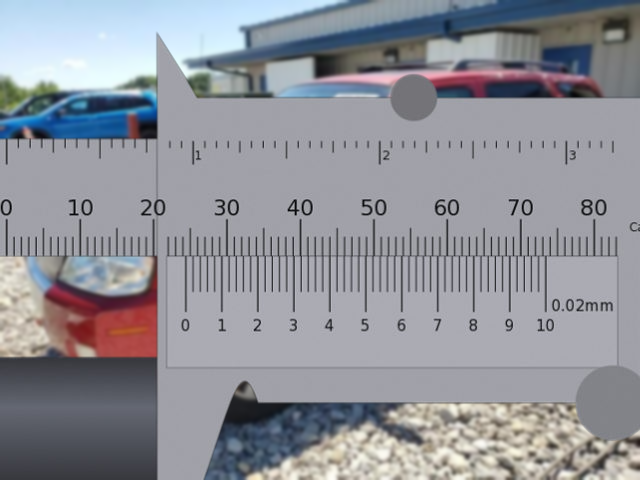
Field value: 24.4 mm
